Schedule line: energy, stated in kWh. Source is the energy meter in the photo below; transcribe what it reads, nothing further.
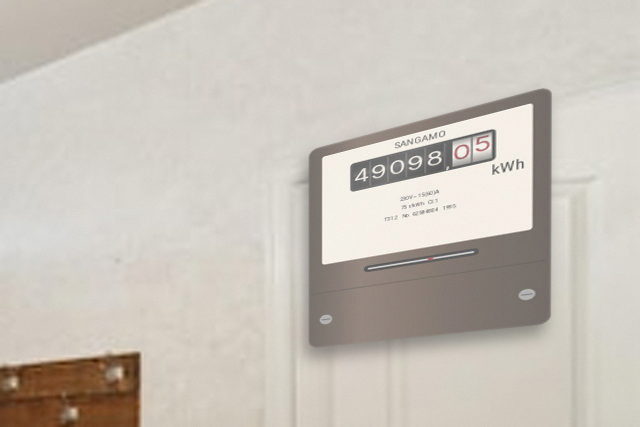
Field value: 49098.05 kWh
